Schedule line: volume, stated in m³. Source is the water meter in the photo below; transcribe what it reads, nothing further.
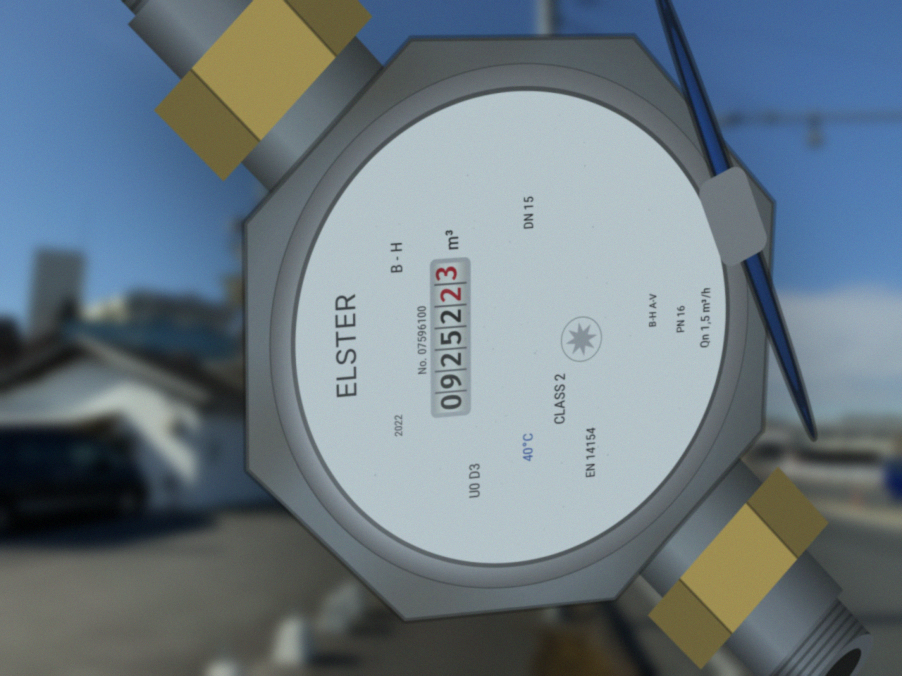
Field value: 9252.23 m³
